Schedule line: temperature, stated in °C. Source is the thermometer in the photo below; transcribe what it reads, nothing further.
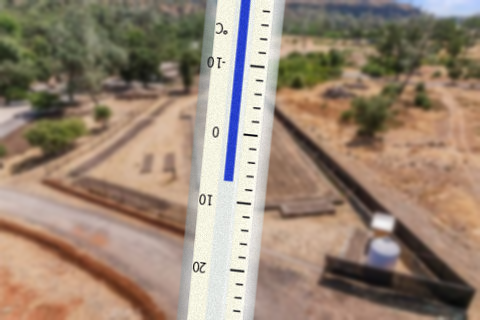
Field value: 7 °C
